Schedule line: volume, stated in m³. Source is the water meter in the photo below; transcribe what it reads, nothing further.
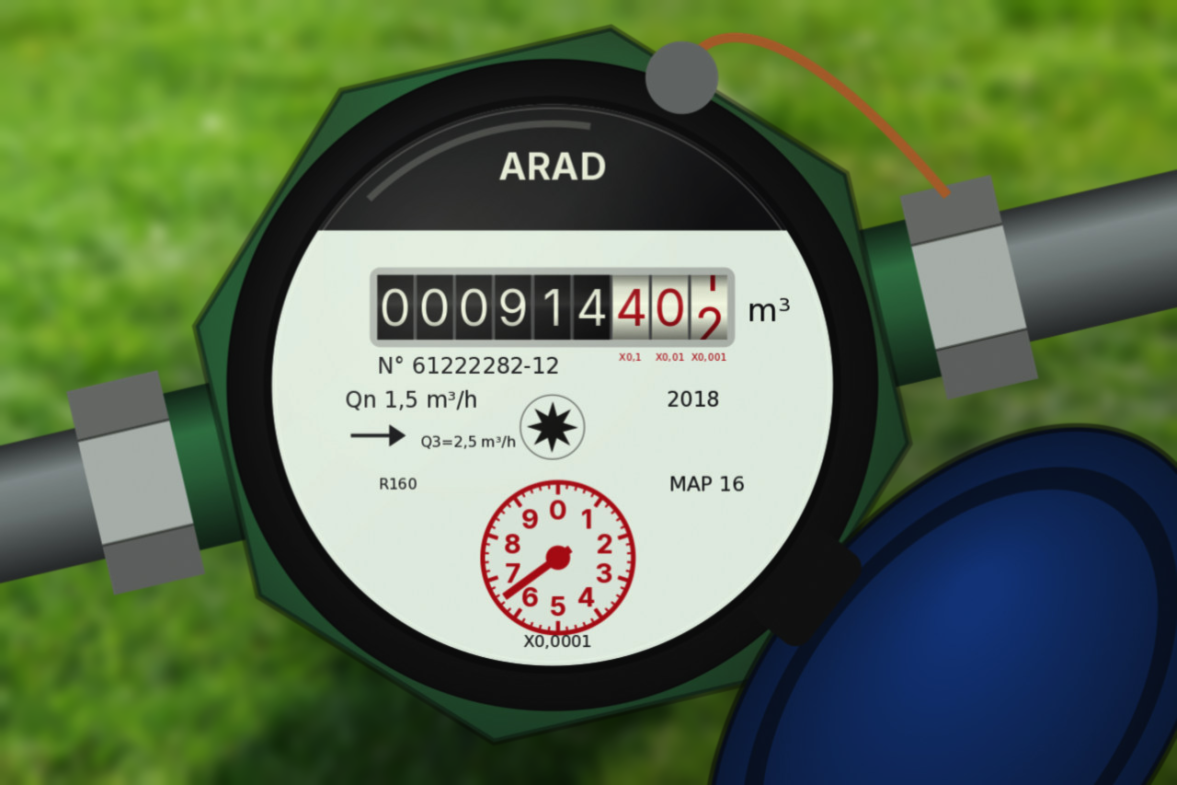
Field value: 914.4016 m³
